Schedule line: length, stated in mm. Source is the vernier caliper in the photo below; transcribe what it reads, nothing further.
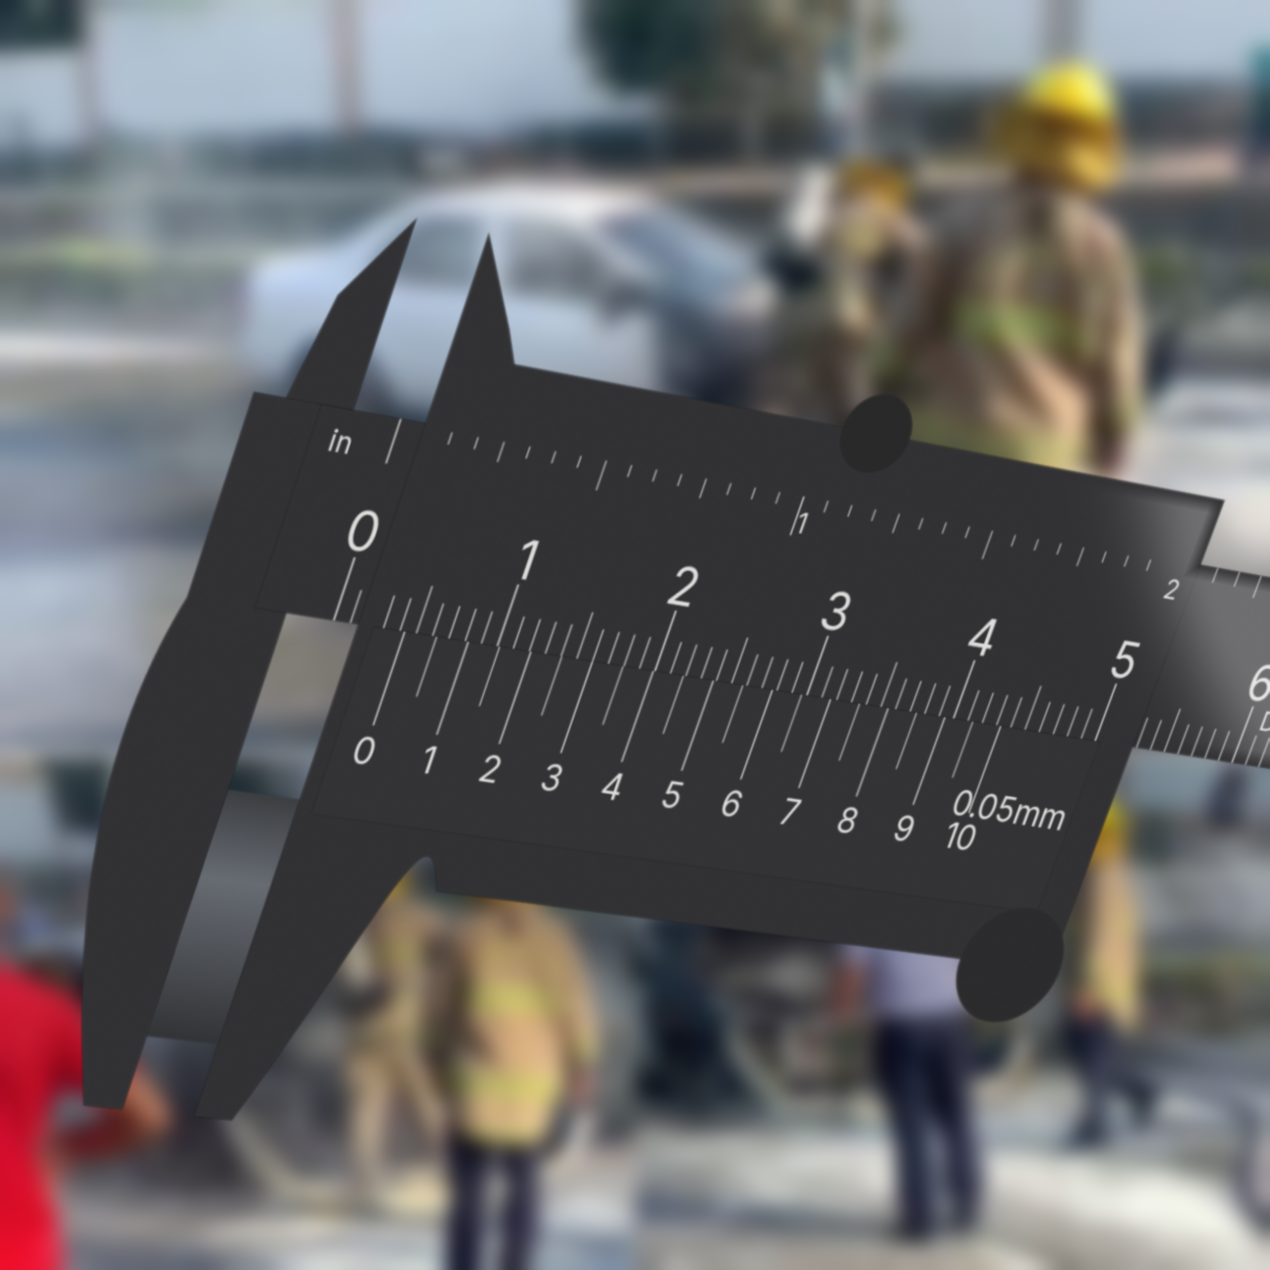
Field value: 4.3 mm
